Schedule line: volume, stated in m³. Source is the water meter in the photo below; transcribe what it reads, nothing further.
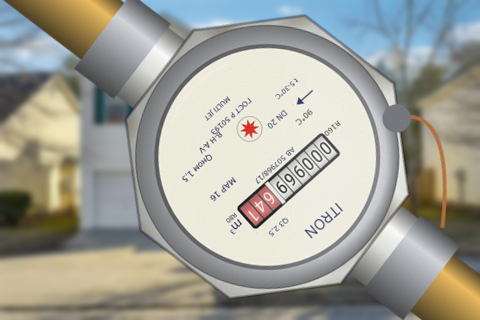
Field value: 969.641 m³
